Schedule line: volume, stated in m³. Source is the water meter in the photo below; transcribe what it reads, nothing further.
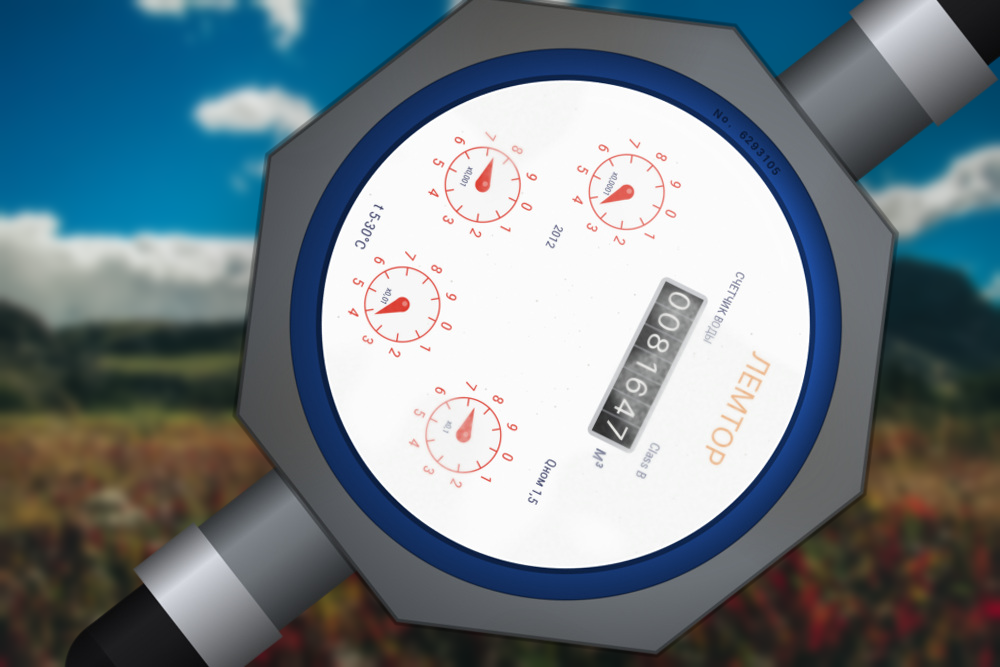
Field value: 81647.7373 m³
